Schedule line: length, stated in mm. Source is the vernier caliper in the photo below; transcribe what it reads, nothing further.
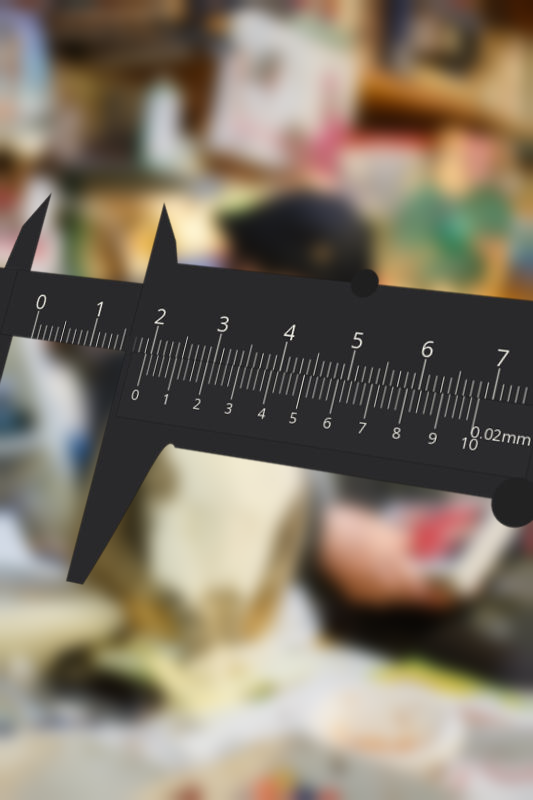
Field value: 19.2 mm
